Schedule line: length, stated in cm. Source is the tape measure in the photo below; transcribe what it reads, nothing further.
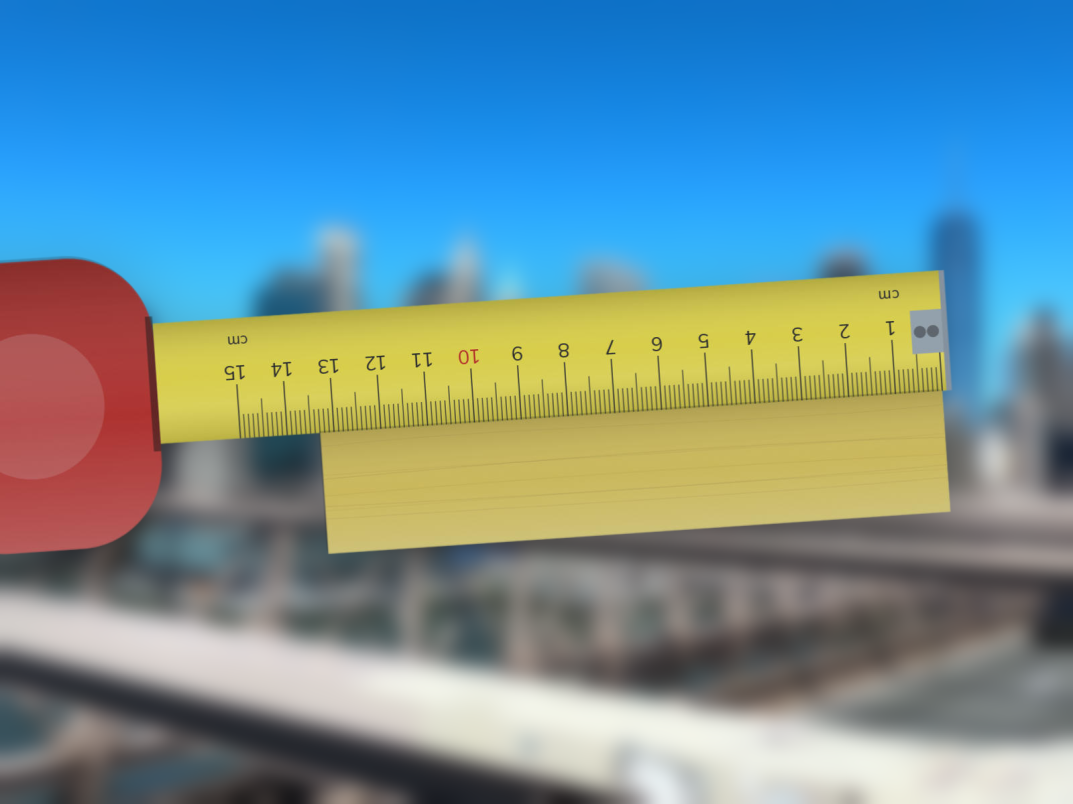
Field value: 13.3 cm
